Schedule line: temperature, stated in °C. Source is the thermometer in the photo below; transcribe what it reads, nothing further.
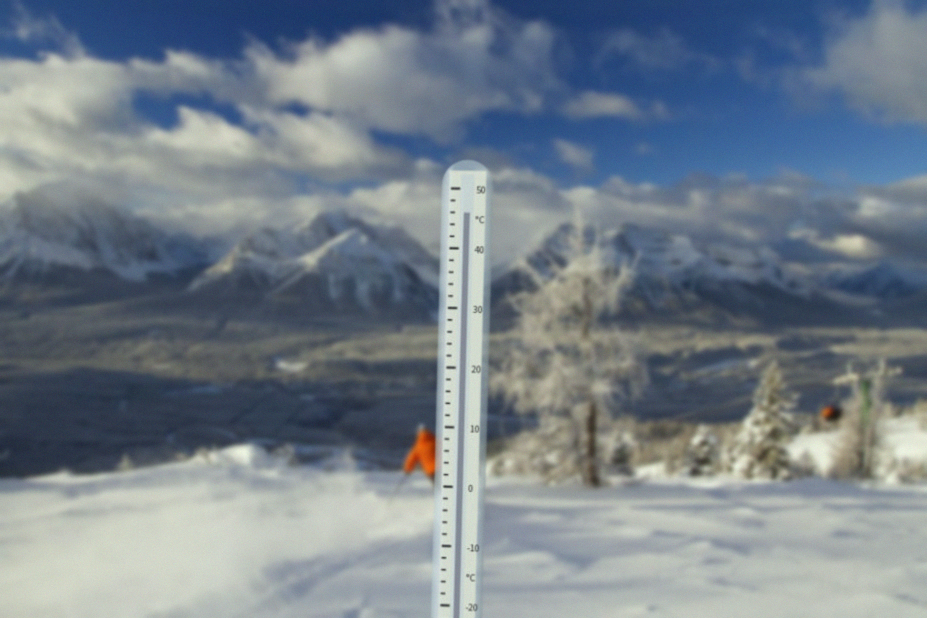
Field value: 46 °C
